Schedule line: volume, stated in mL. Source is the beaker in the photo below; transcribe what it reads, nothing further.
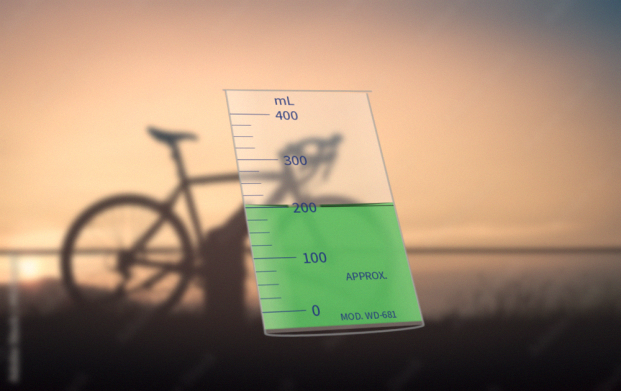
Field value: 200 mL
